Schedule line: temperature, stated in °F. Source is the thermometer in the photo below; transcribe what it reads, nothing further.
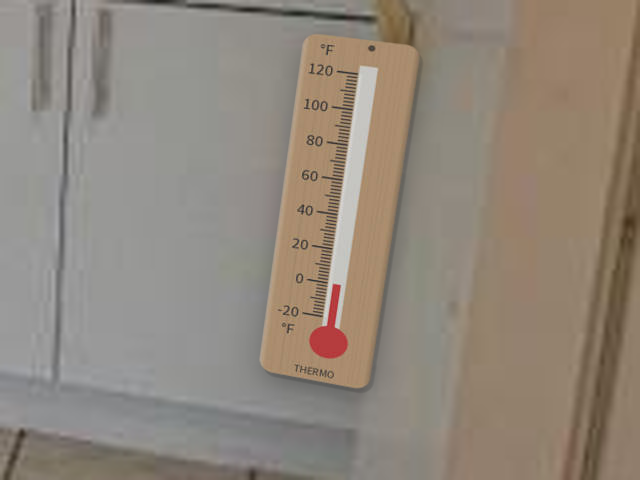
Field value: 0 °F
